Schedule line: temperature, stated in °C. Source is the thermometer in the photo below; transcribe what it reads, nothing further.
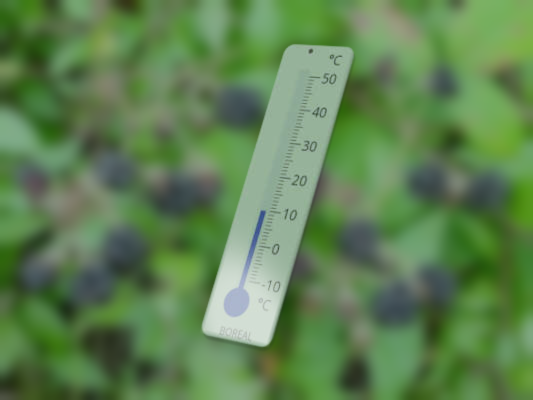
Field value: 10 °C
